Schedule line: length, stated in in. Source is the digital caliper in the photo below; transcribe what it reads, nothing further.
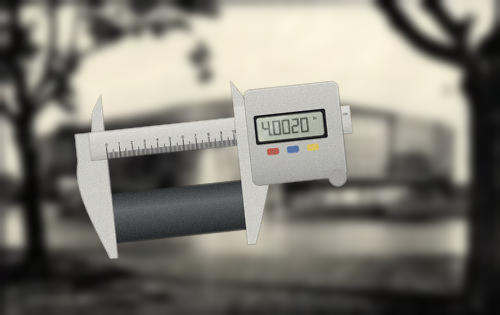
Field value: 4.0020 in
